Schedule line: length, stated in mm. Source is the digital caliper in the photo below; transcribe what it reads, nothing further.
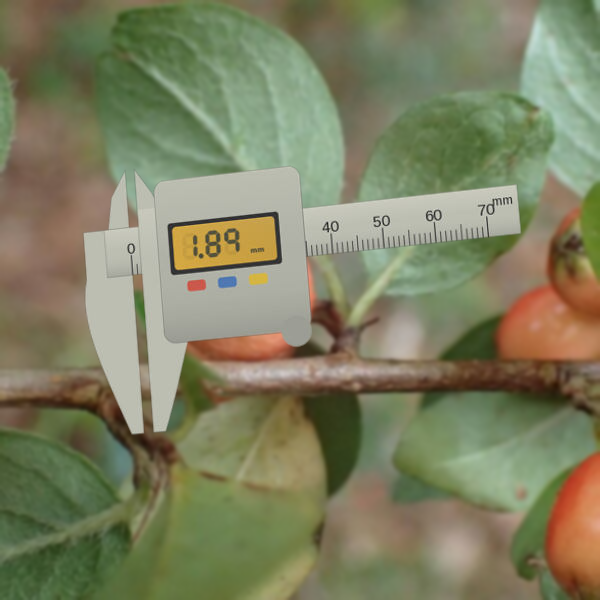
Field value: 1.89 mm
